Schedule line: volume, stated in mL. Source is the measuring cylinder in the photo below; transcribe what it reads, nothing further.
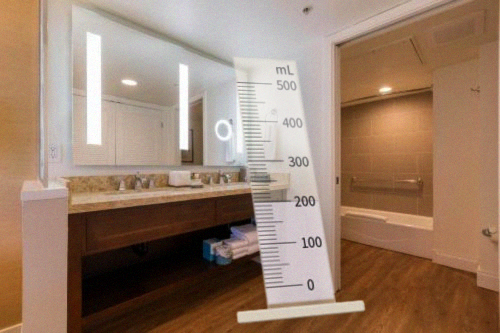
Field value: 200 mL
